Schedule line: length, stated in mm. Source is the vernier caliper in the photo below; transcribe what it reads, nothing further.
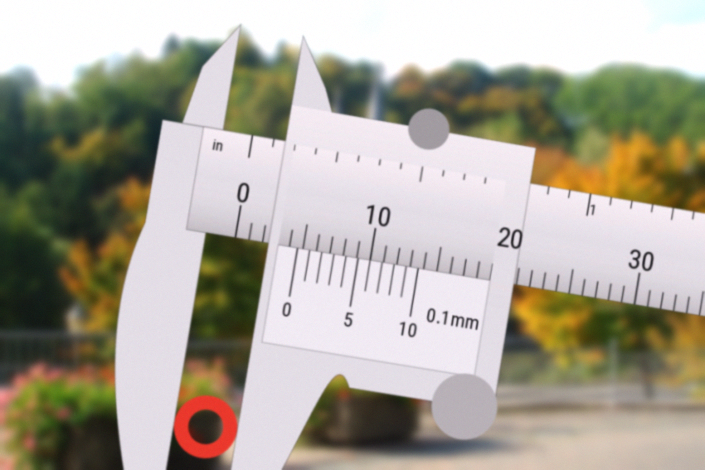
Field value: 4.6 mm
